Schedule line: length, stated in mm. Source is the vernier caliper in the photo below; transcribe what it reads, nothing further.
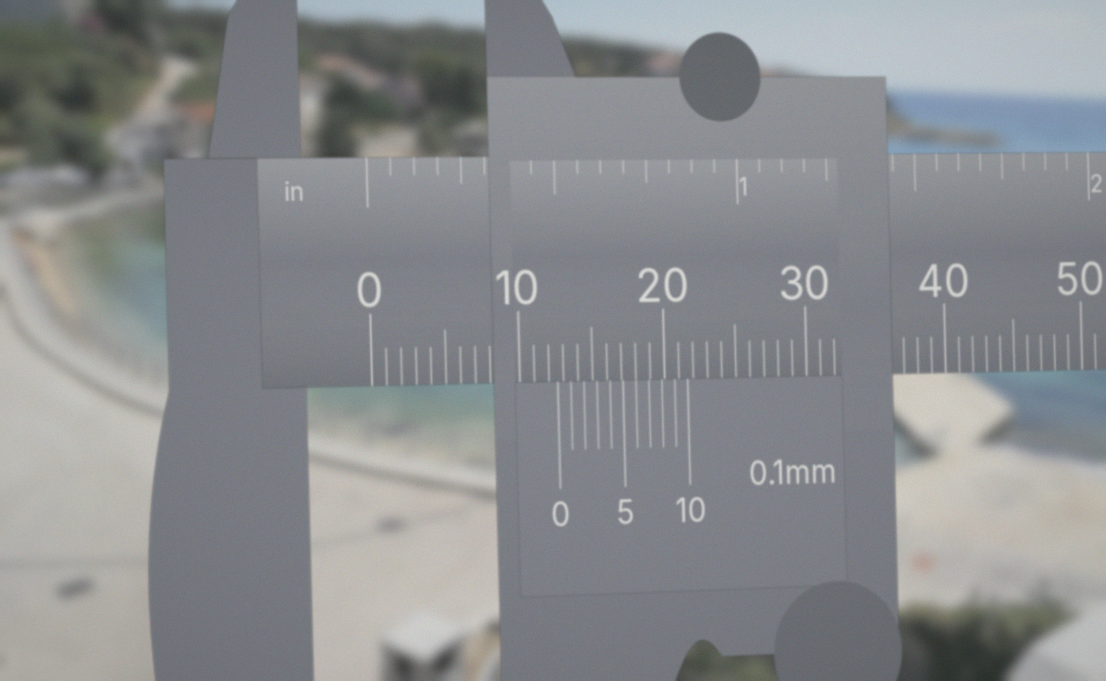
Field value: 12.6 mm
